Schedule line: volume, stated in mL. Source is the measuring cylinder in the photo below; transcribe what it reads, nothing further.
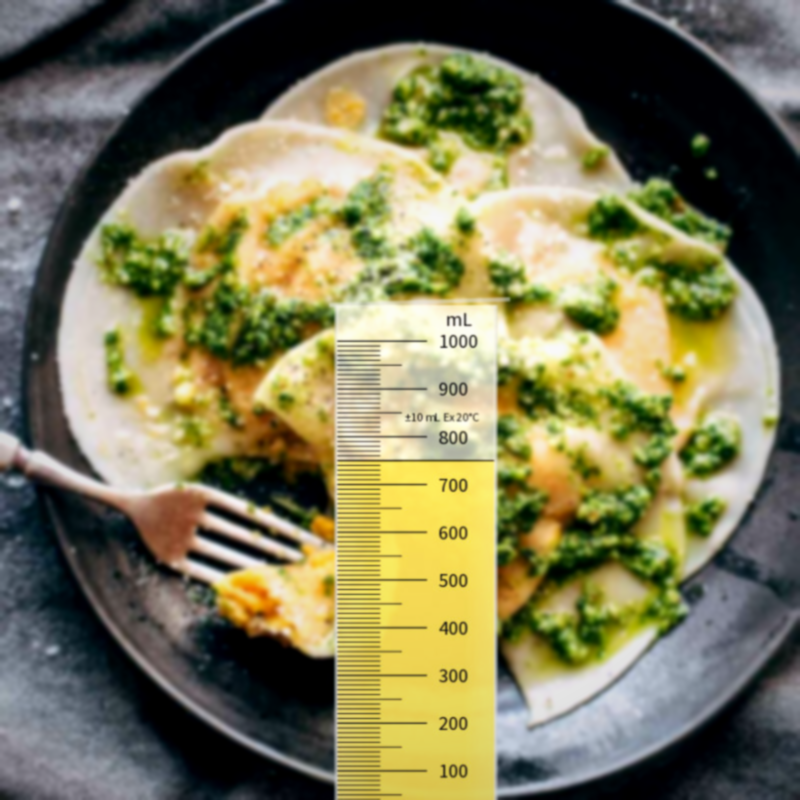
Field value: 750 mL
